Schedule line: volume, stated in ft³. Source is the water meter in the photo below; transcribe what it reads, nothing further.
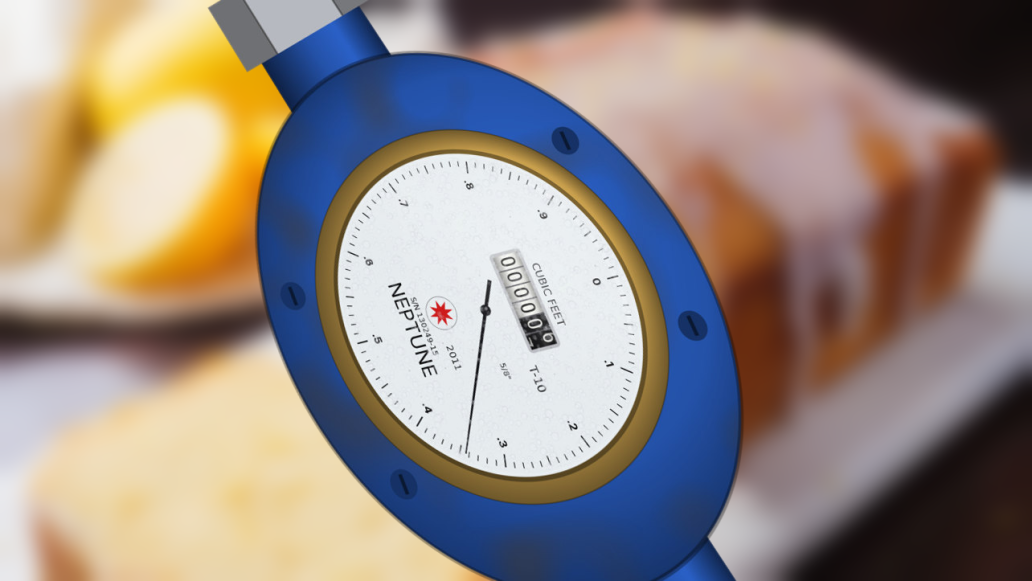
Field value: 6.34 ft³
